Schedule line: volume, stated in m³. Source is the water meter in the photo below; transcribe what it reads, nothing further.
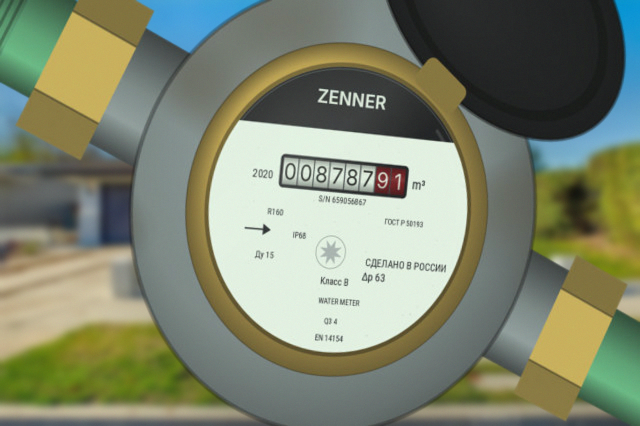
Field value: 8787.91 m³
